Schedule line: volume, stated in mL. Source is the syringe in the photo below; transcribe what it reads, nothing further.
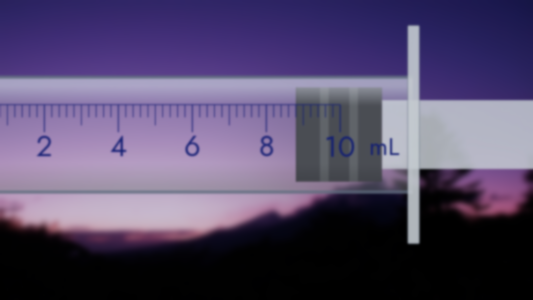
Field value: 8.8 mL
